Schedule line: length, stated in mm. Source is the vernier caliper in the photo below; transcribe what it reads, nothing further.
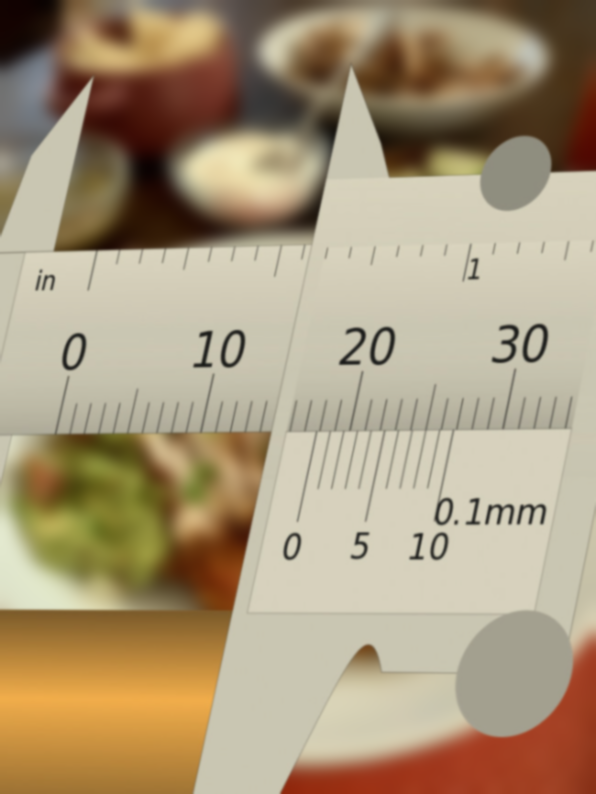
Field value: 17.8 mm
